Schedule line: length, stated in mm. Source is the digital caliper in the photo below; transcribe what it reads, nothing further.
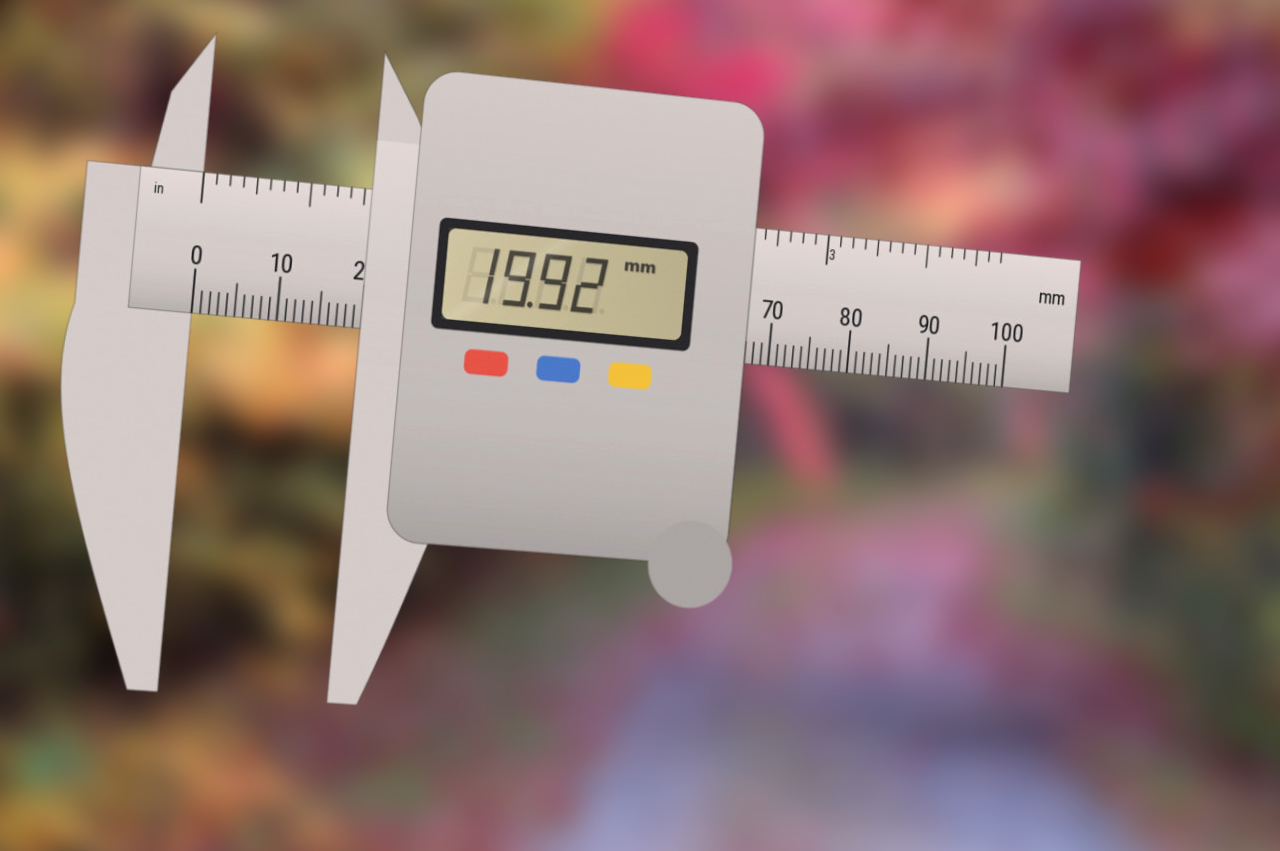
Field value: 19.92 mm
